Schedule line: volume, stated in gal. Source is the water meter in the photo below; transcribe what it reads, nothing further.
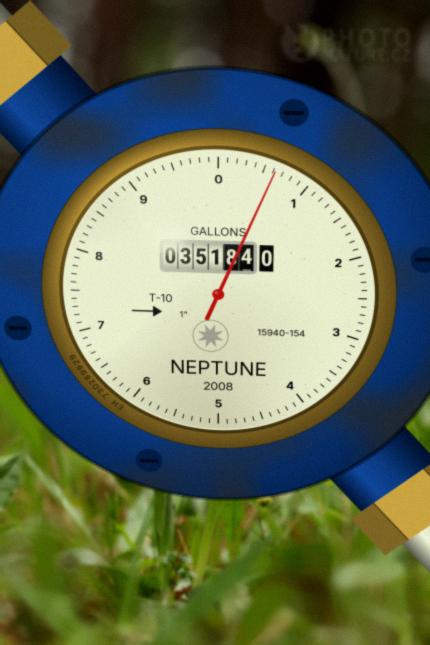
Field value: 351840.6 gal
